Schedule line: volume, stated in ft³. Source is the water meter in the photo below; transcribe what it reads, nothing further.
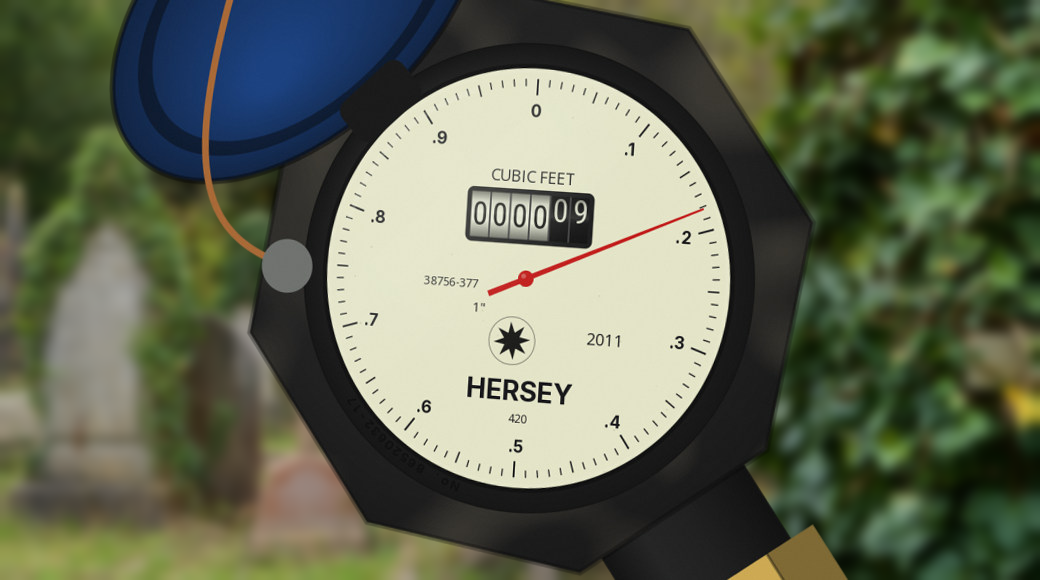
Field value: 9.18 ft³
